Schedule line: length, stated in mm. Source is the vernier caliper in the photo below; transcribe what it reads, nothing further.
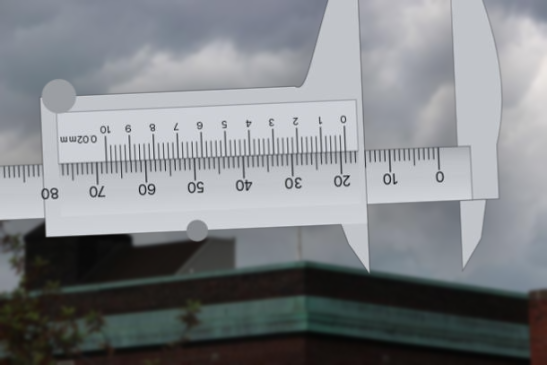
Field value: 19.0 mm
